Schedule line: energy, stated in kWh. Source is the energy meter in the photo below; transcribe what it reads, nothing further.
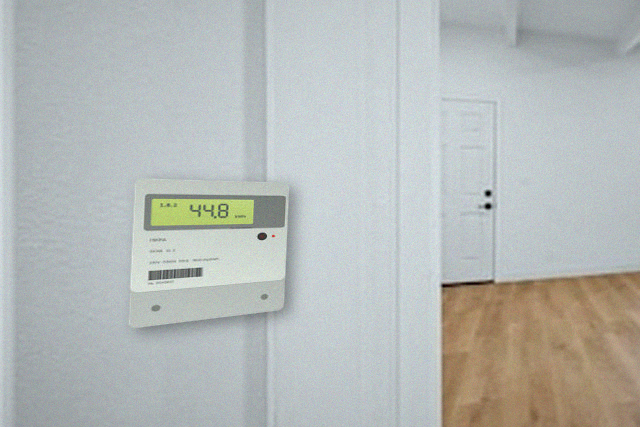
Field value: 44.8 kWh
